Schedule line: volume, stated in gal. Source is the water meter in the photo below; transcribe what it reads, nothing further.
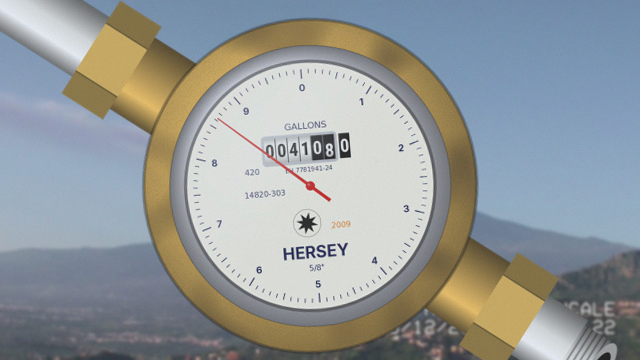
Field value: 41078.6 gal
